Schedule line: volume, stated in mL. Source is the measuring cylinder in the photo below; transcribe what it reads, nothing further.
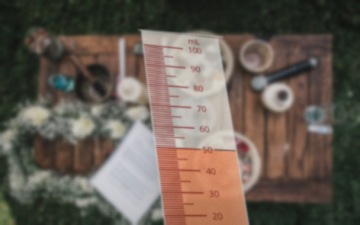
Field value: 50 mL
